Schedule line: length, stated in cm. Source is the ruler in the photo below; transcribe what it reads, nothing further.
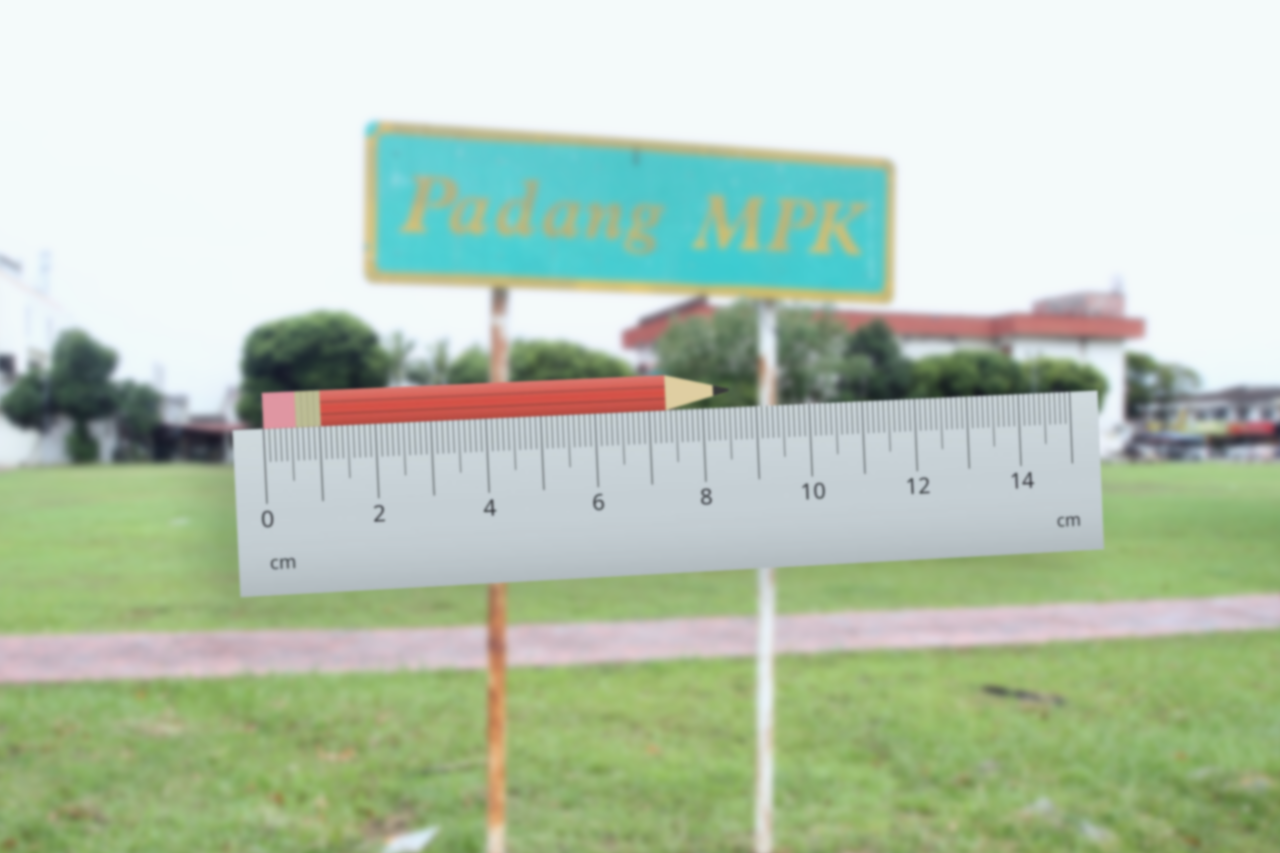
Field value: 8.5 cm
